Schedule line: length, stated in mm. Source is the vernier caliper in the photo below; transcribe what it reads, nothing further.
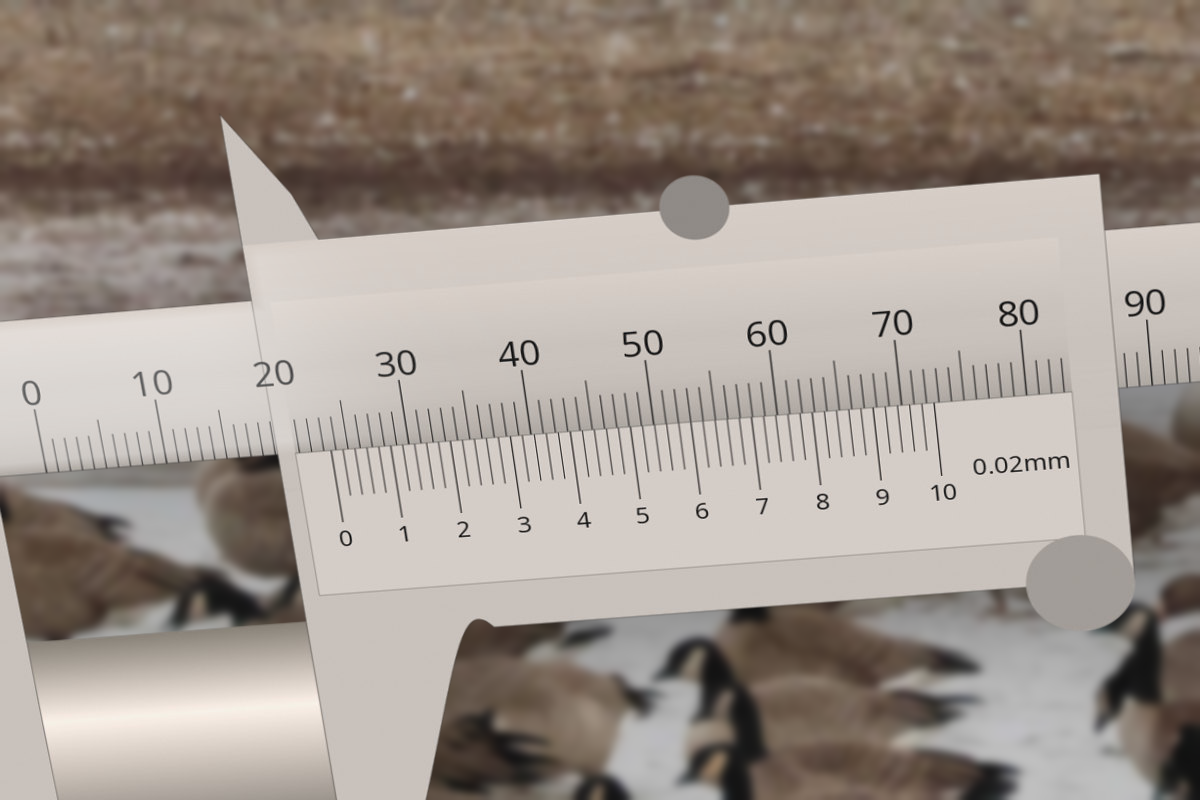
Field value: 23.6 mm
